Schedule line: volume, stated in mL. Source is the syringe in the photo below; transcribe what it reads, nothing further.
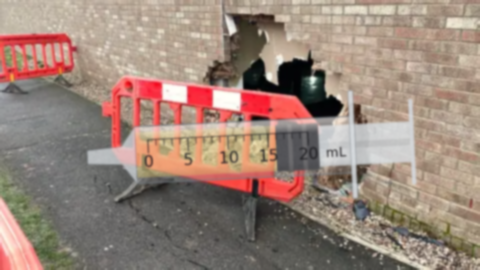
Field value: 16 mL
